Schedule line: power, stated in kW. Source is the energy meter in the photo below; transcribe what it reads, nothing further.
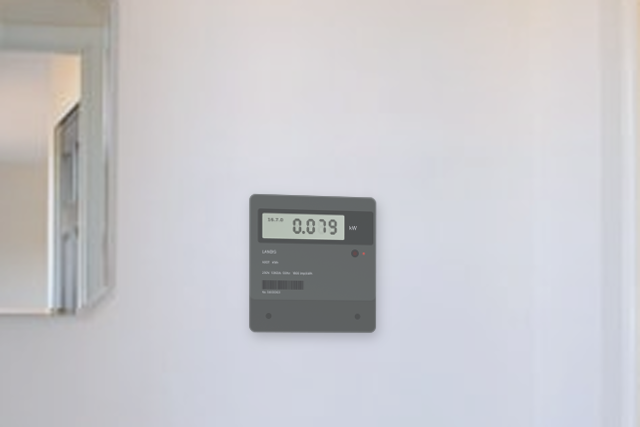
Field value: 0.079 kW
